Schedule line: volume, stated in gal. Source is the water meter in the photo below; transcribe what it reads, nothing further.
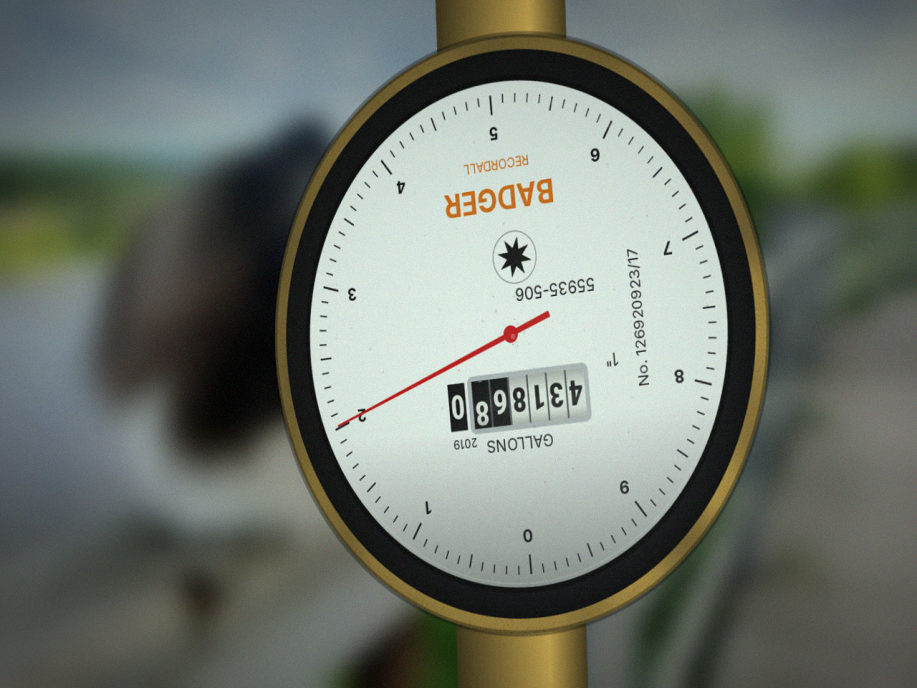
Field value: 4318682.0 gal
